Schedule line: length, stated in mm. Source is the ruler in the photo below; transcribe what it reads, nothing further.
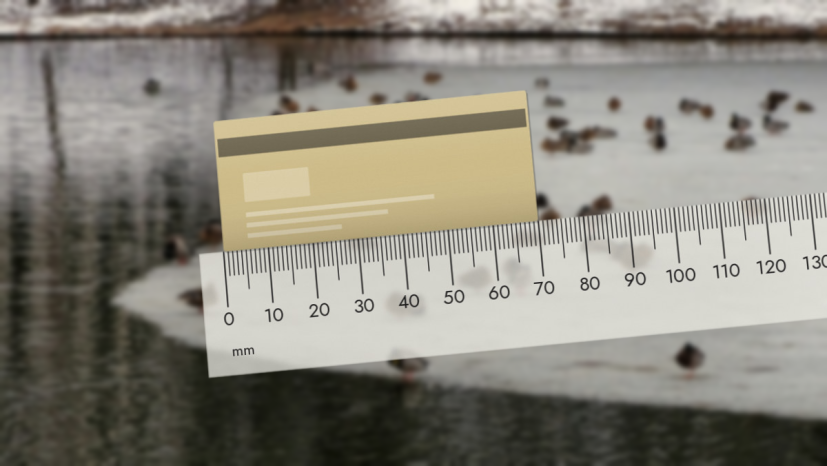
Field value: 70 mm
